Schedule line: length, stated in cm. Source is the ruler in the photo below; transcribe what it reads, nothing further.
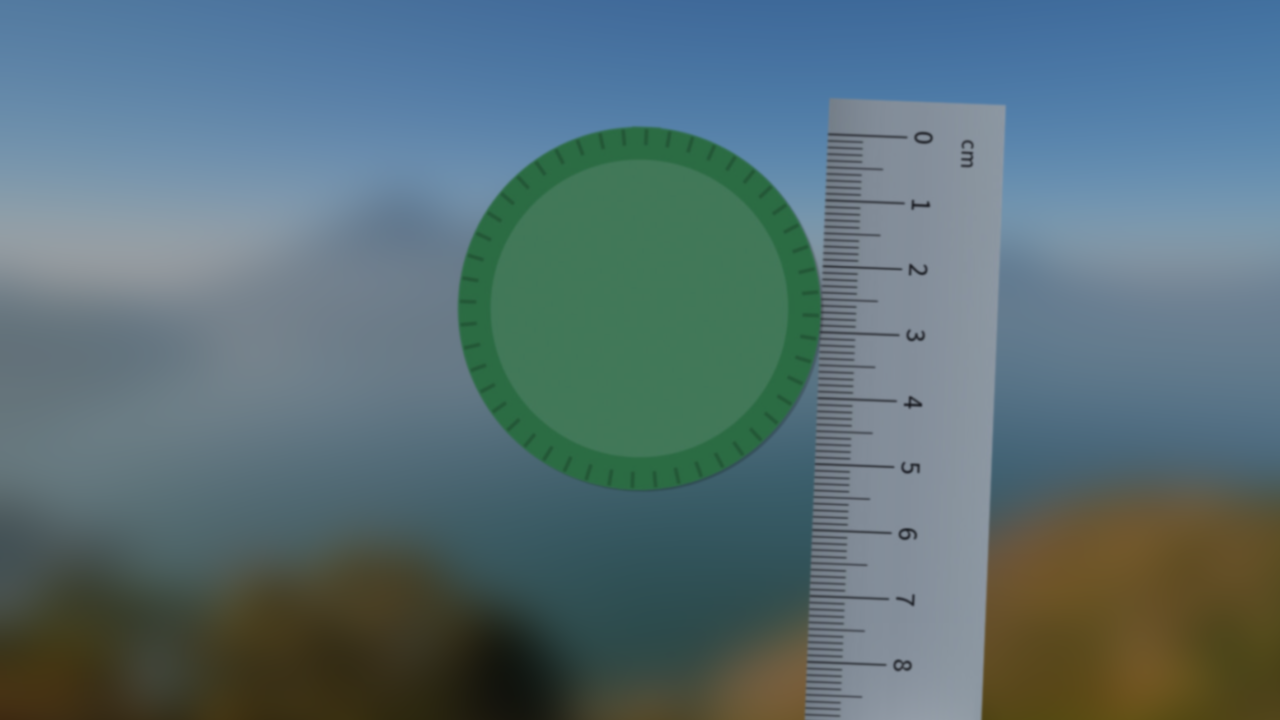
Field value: 5.5 cm
